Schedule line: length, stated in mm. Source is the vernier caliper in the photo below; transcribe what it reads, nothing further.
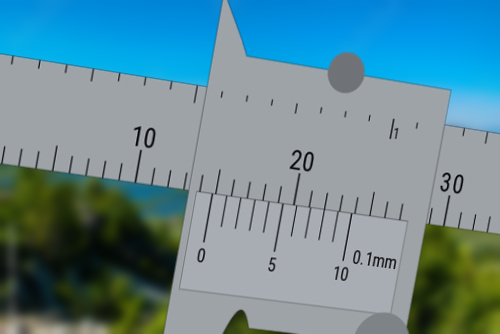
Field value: 14.8 mm
